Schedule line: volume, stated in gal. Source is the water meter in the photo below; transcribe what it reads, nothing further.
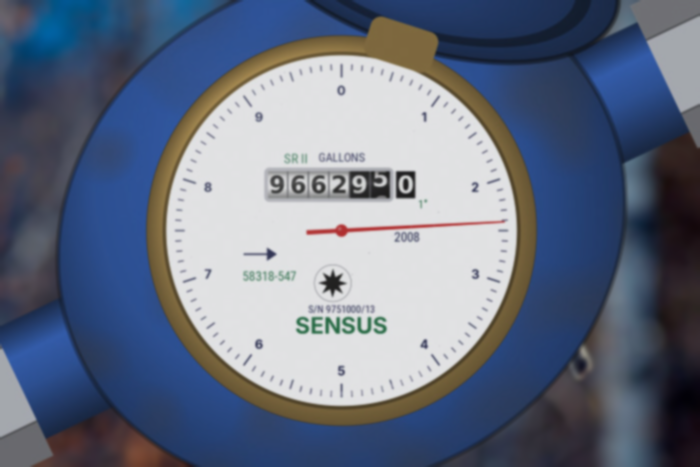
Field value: 9662952.4 gal
